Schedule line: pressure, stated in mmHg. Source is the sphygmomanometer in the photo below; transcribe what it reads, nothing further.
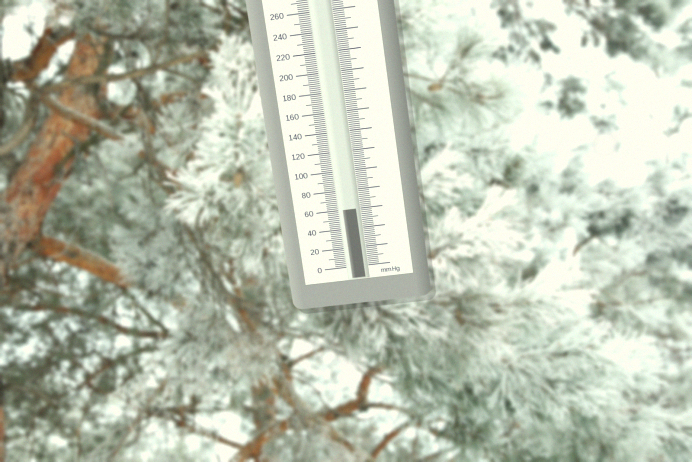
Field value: 60 mmHg
